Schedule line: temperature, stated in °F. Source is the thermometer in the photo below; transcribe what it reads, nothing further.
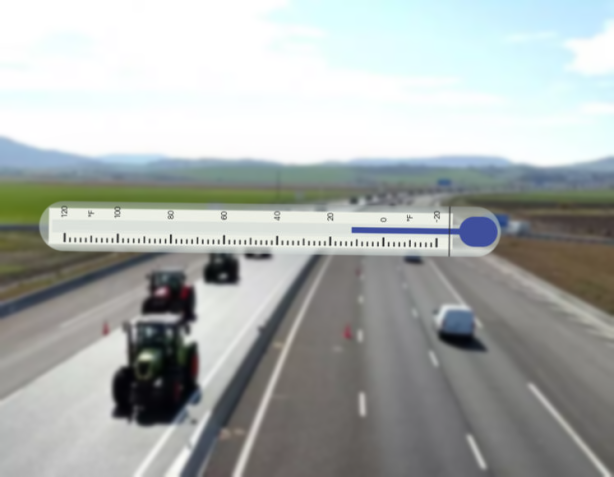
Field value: 12 °F
